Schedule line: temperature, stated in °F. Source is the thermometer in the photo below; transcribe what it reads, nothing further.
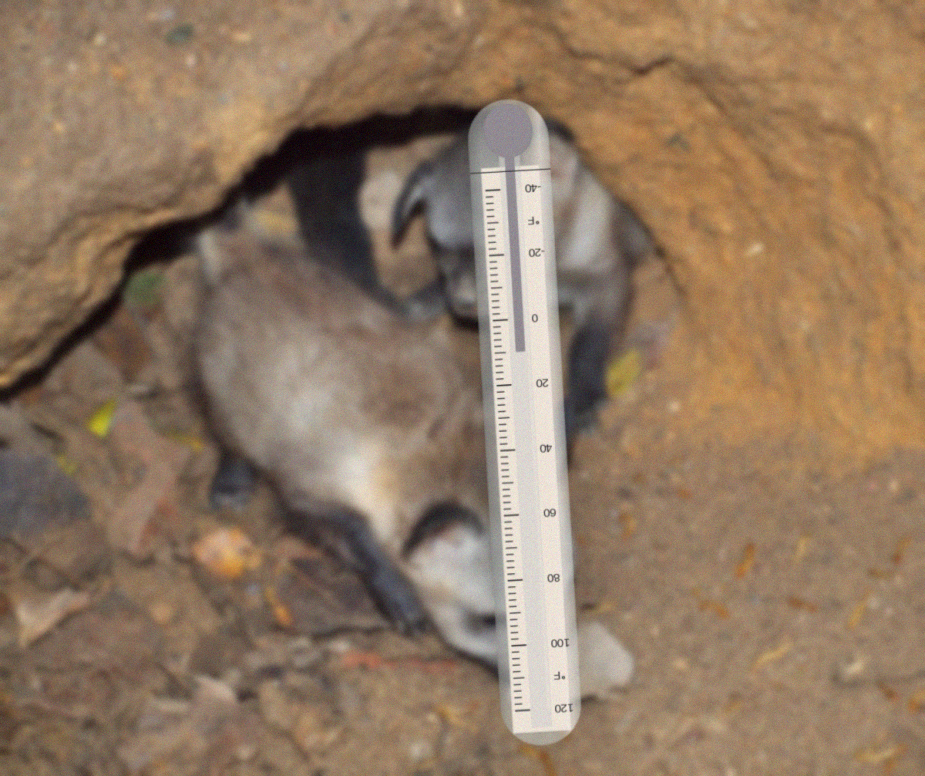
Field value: 10 °F
